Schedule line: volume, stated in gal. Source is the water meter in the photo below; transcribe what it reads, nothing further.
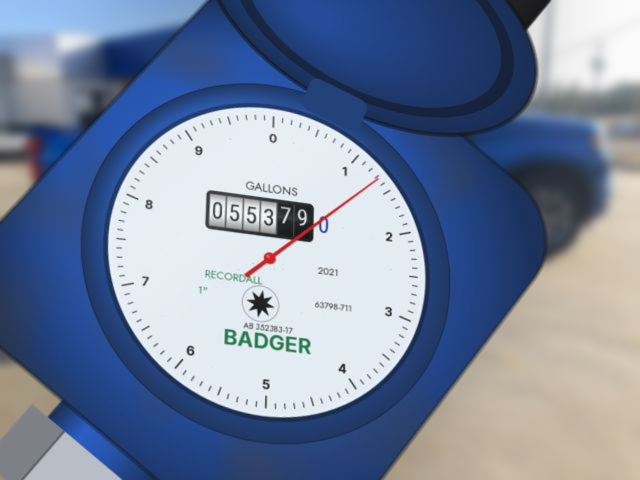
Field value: 553791.3 gal
